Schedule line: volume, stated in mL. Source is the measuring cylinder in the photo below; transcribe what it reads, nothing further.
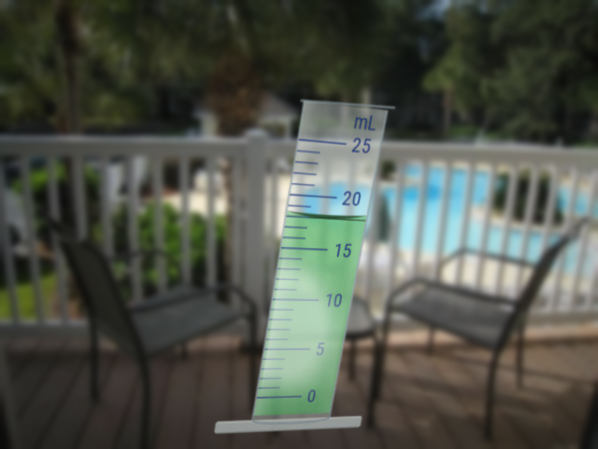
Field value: 18 mL
